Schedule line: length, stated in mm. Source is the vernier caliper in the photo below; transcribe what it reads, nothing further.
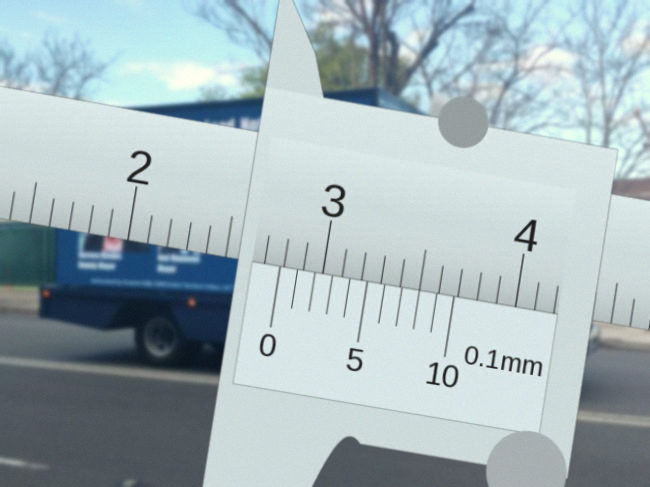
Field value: 27.8 mm
